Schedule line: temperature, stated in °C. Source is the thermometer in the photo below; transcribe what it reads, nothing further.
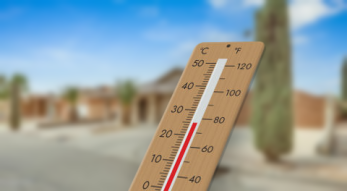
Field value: 25 °C
